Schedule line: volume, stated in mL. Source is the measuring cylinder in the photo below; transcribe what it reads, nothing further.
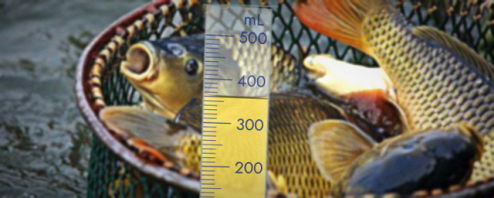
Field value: 360 mL
